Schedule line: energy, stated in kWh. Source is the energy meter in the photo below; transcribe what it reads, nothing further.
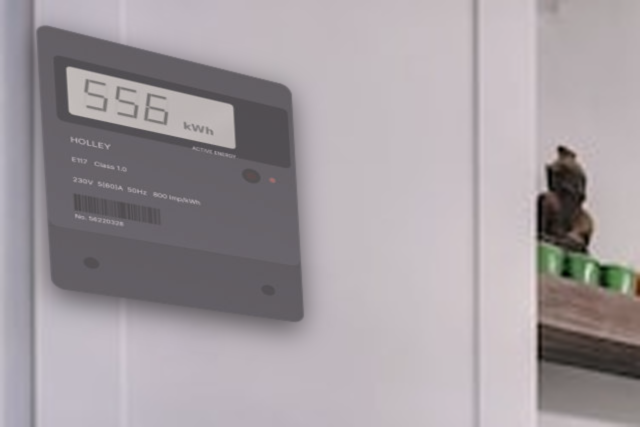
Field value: 556 kWh
